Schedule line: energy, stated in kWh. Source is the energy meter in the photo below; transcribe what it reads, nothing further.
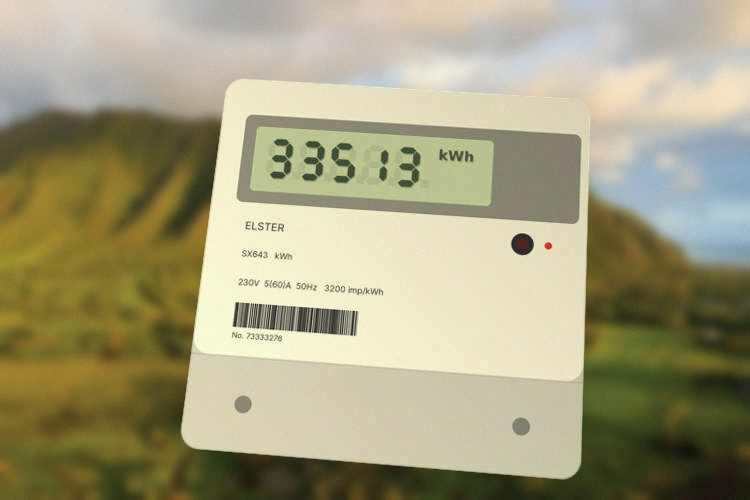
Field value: 33513 kWh
